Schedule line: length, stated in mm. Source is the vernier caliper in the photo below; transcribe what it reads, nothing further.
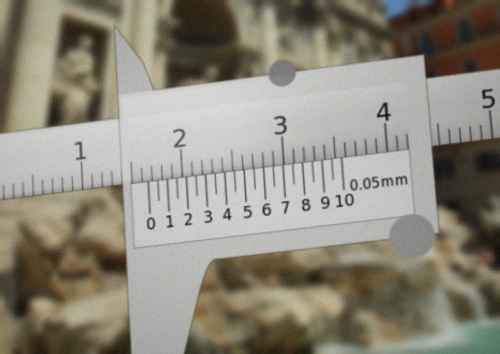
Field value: 16.6 mm
